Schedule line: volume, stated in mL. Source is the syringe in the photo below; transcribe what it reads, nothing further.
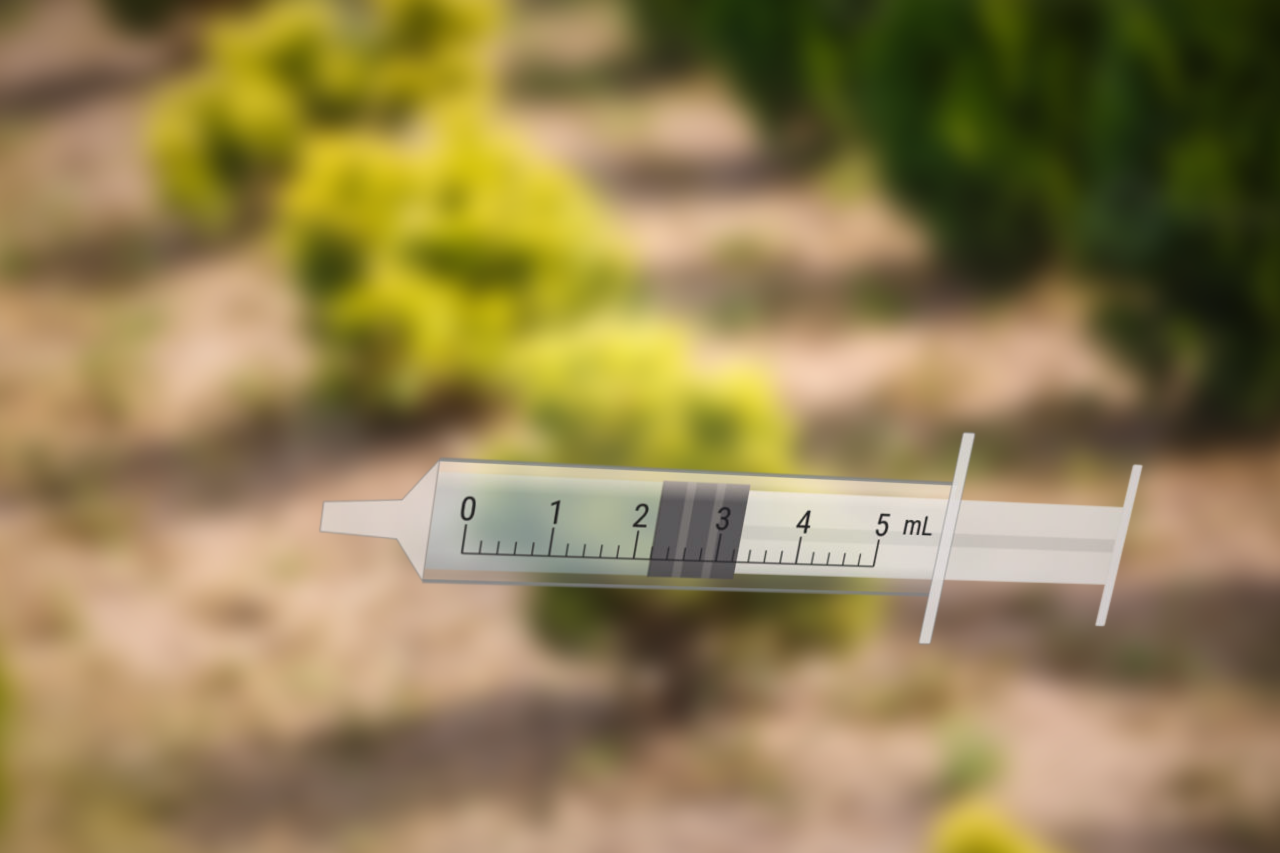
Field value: 2.2 mL
